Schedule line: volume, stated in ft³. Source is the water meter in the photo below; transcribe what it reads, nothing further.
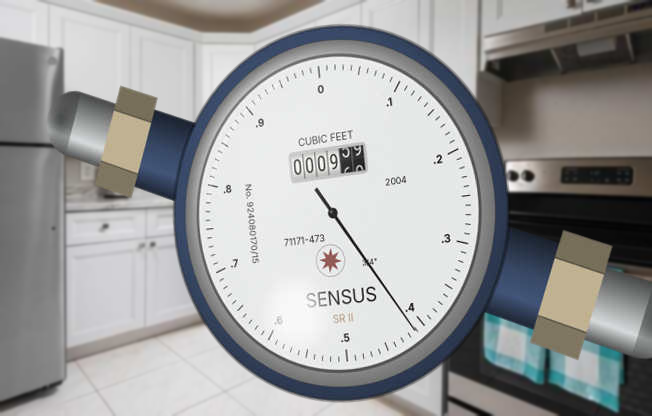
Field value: 959.41 ft³
